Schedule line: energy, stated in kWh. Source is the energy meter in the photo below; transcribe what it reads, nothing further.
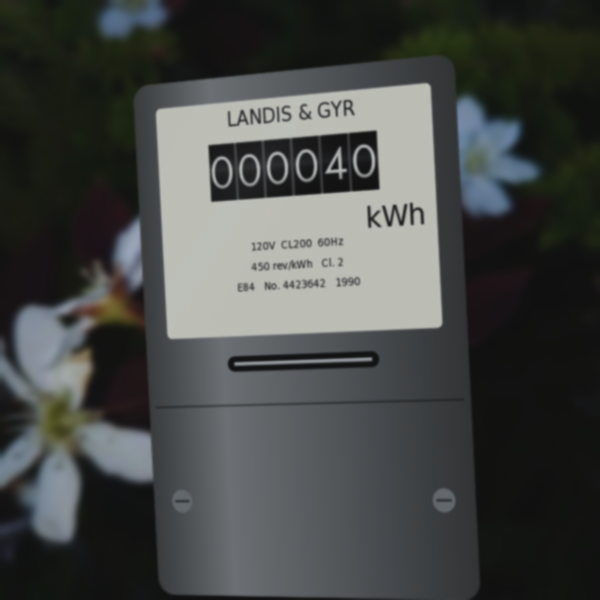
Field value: 40 kWh
